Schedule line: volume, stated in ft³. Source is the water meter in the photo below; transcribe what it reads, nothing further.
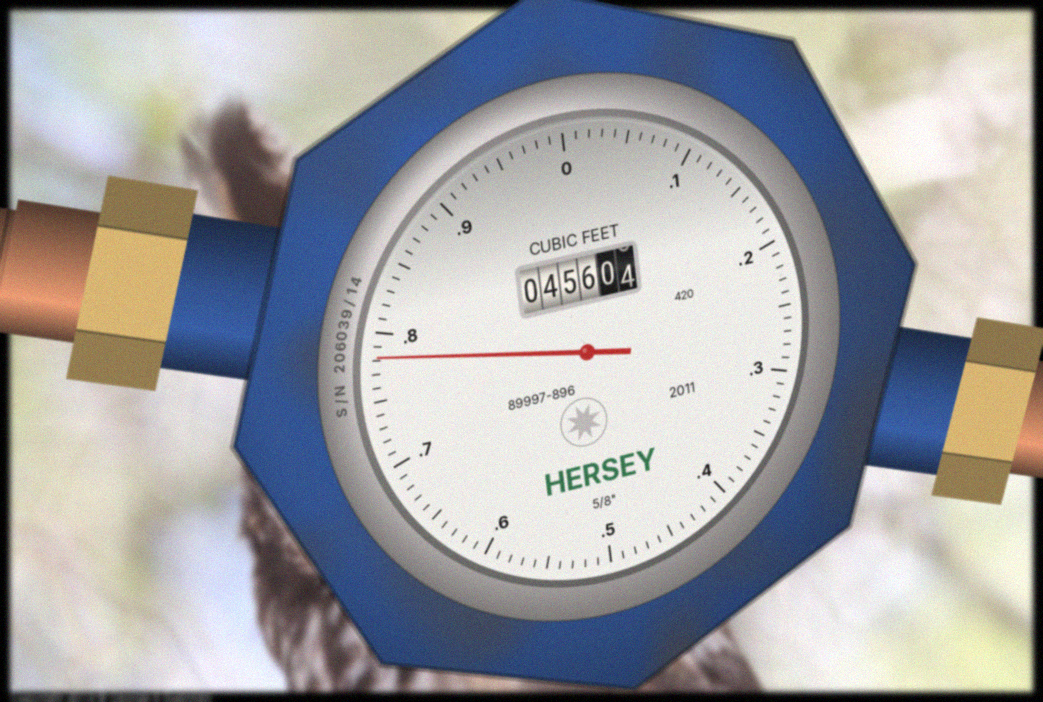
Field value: 45603.78 ft³
